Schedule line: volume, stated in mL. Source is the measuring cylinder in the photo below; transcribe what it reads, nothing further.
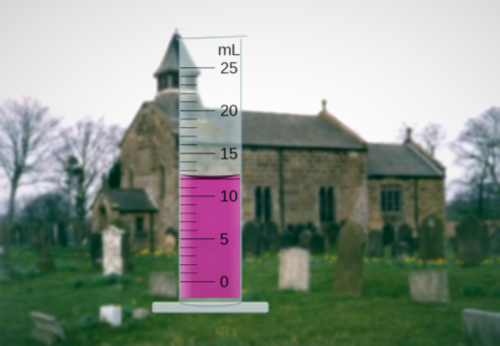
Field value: 12 mL
